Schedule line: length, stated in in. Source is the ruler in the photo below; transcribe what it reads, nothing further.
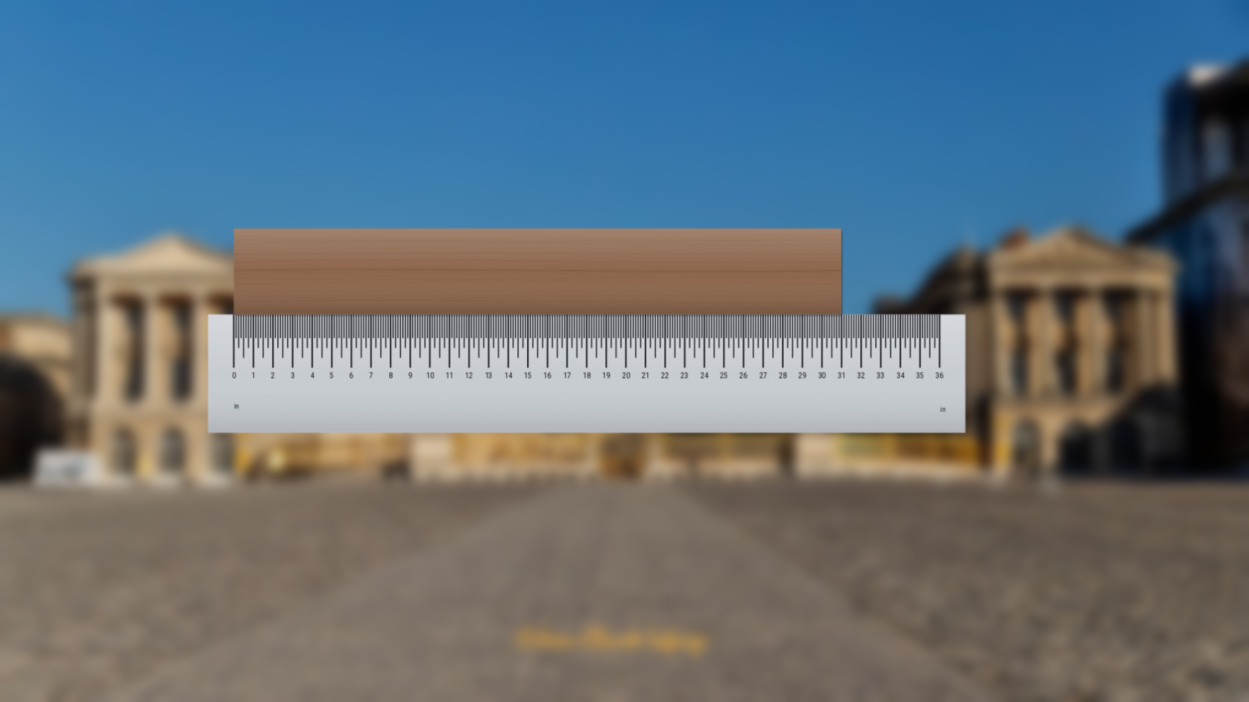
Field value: 31 in
